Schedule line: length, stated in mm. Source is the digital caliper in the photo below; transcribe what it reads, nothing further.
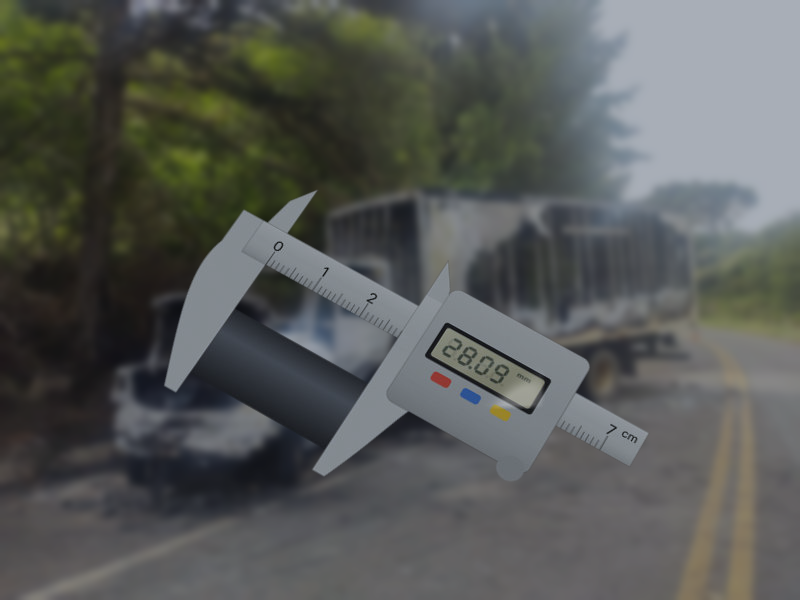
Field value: 28.09 mm
